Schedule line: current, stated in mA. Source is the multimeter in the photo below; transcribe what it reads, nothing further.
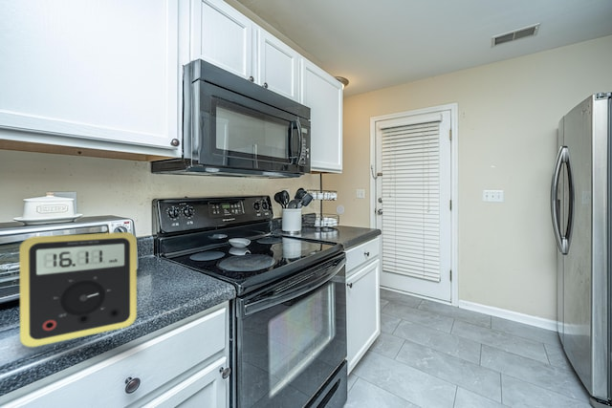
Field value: 16.11 mA
